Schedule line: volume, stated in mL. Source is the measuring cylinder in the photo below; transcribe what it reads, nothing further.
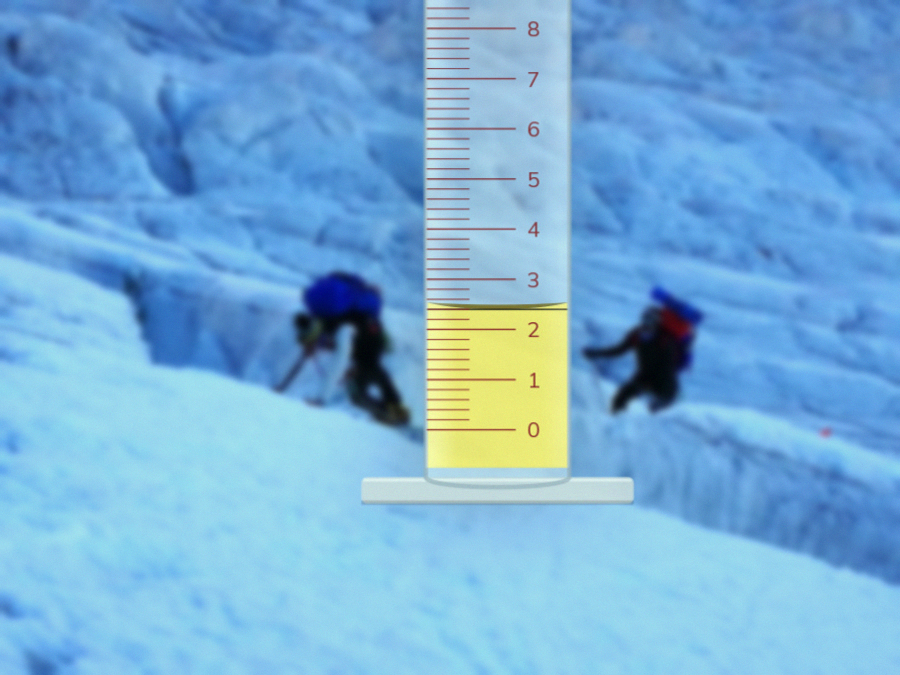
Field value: 2.4 mL
